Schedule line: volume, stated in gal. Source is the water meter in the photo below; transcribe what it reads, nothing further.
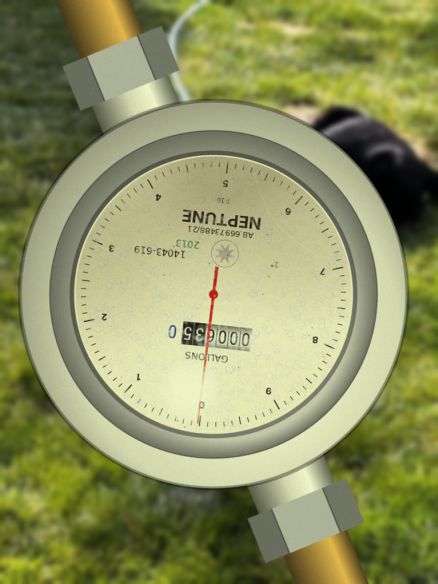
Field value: 6350.0 gal
